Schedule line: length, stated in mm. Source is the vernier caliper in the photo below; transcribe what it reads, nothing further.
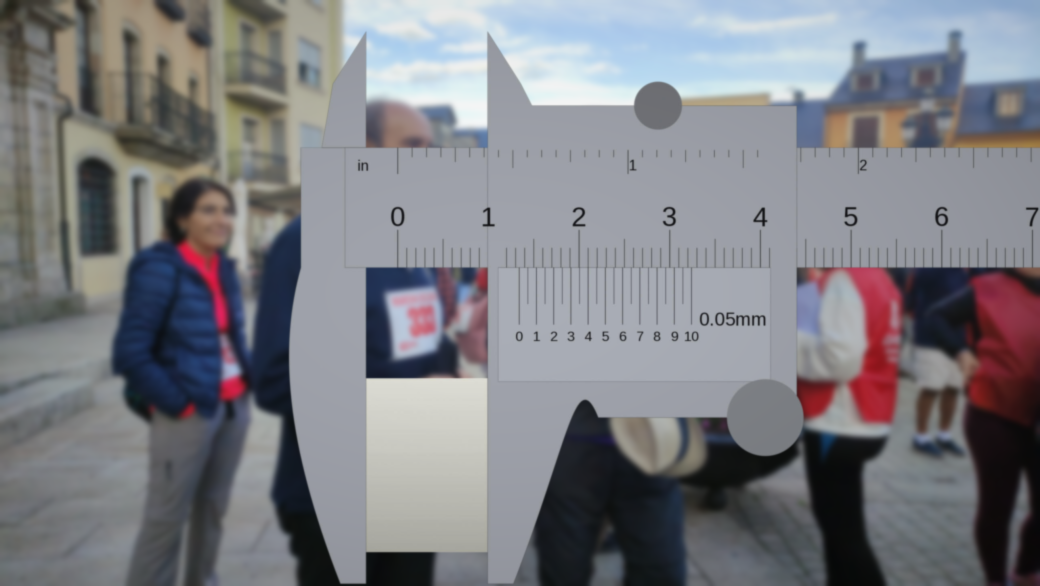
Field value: 13.4 mm
